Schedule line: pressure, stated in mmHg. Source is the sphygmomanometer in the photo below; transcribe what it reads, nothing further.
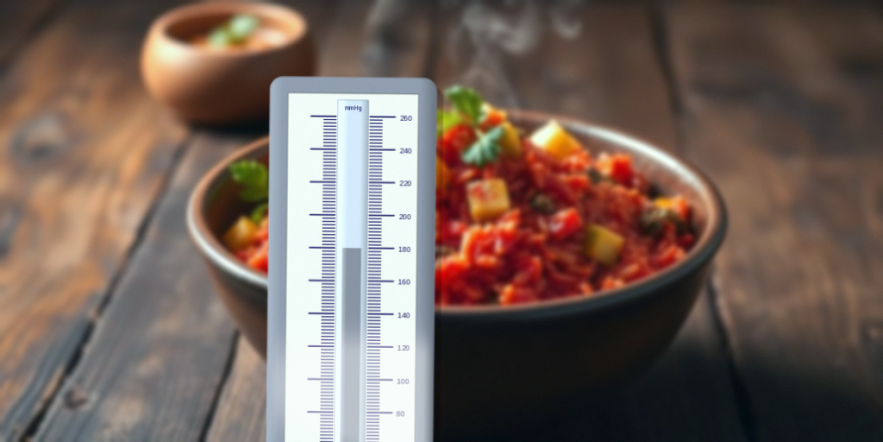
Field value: 180 mmHg
